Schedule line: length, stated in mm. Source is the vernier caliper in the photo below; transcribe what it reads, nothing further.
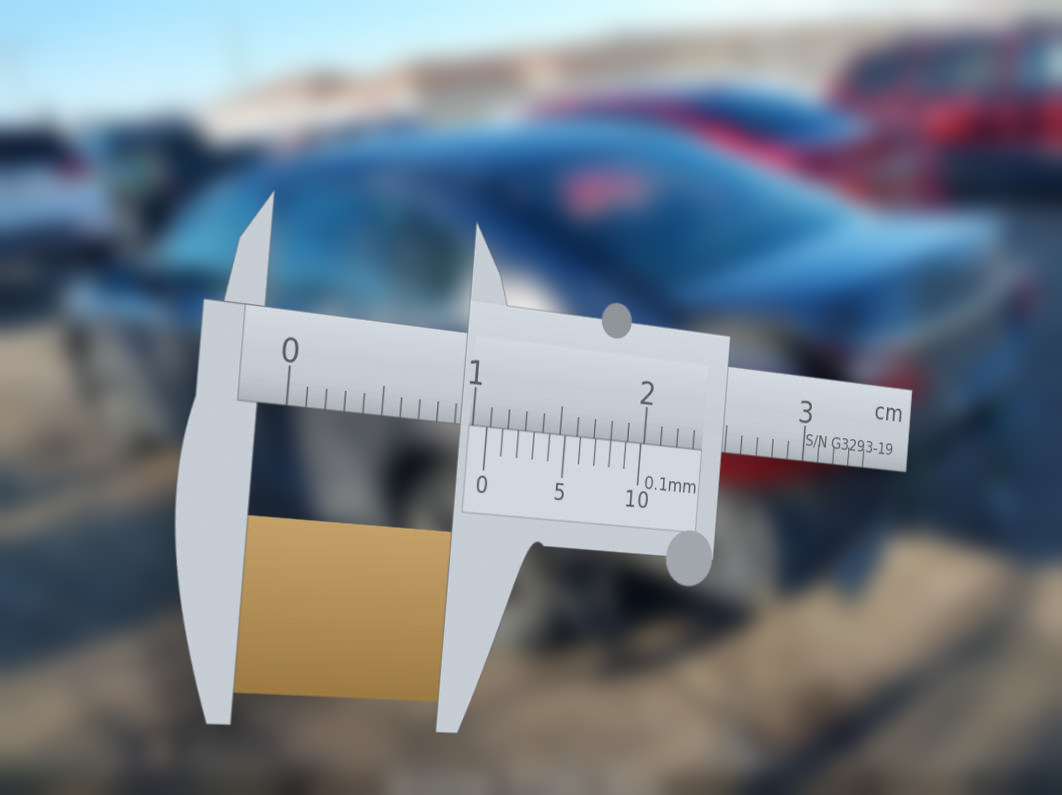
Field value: 10.8 mm
